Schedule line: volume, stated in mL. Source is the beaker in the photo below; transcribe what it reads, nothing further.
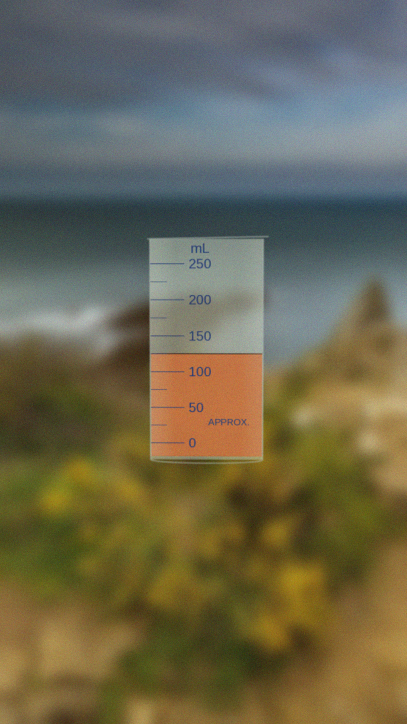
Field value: 125 mL
